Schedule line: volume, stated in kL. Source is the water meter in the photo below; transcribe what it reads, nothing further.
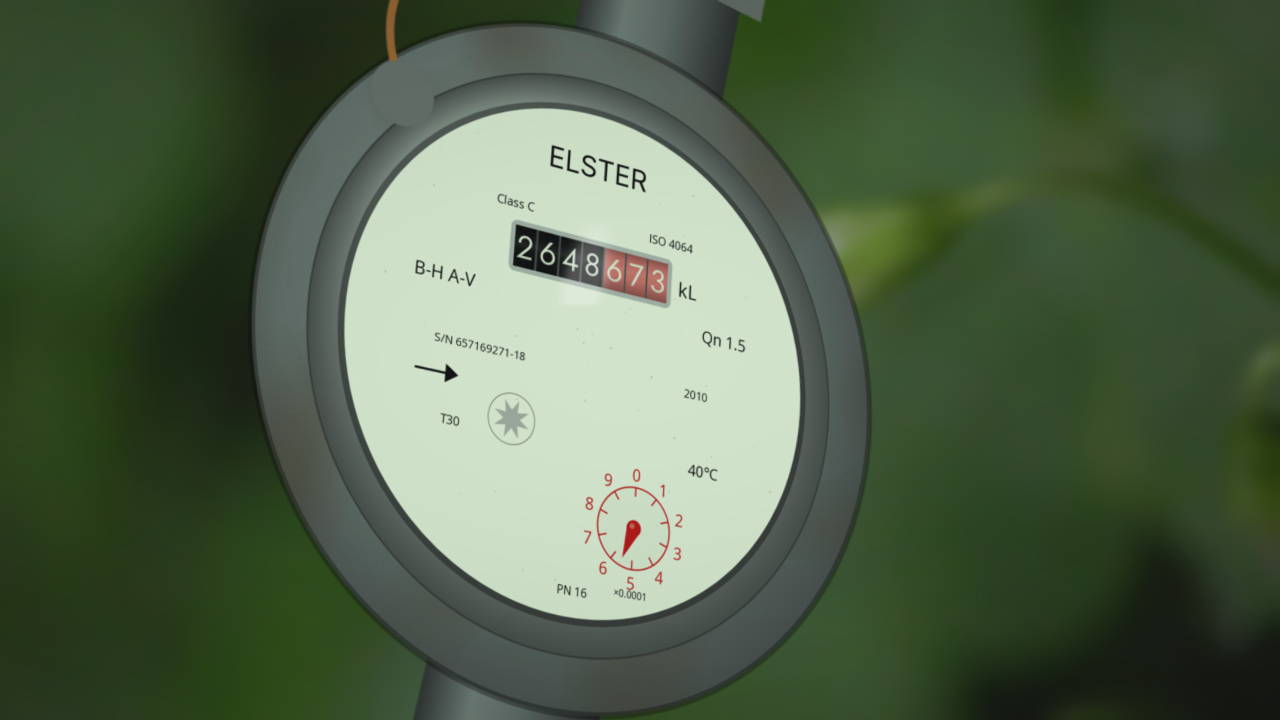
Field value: 2648.6735 kL
